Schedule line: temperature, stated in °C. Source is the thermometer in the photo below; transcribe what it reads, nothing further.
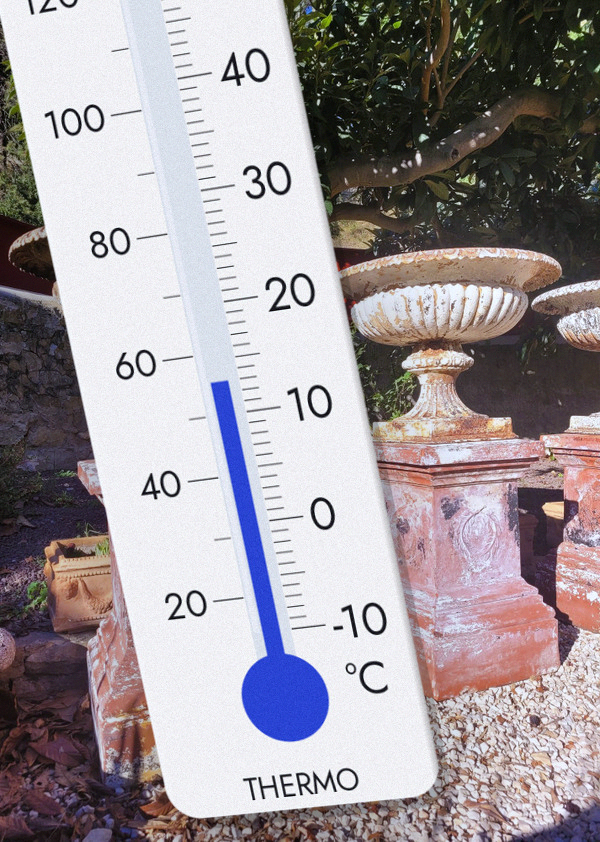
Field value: 13 °C
